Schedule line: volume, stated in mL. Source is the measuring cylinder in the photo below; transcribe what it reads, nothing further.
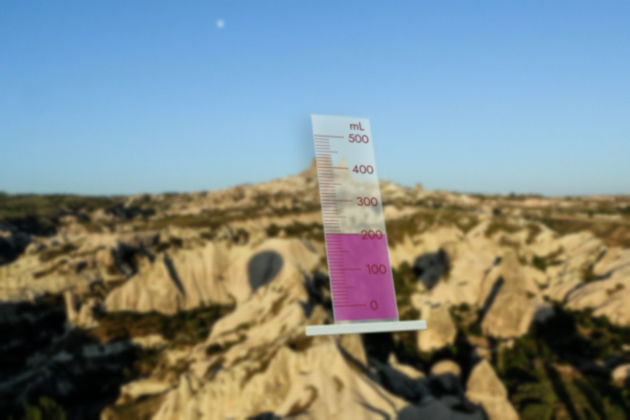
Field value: 200 mL
